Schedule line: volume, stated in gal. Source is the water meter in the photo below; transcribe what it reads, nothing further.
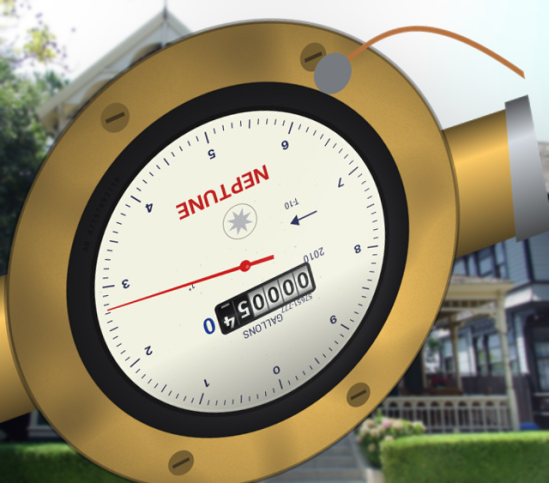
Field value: 542.7 gal
